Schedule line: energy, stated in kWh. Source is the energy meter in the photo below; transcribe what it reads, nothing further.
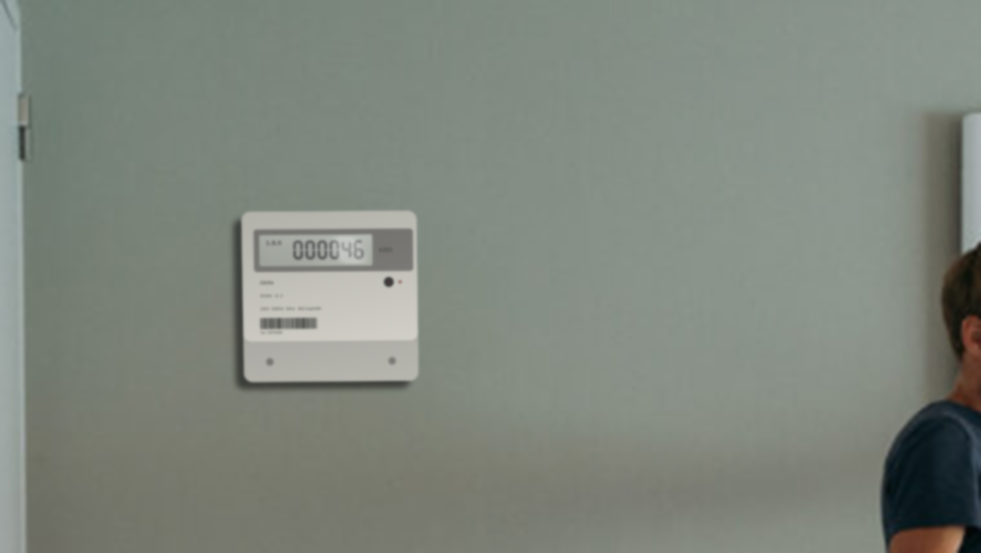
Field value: 46 kWh
